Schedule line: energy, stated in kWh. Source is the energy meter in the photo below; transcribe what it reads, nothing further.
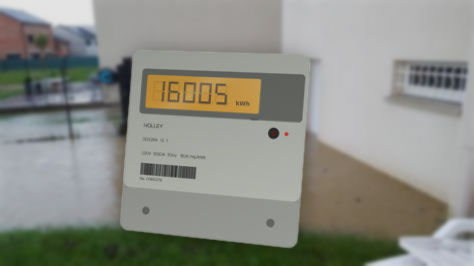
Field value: 16005 kWh
